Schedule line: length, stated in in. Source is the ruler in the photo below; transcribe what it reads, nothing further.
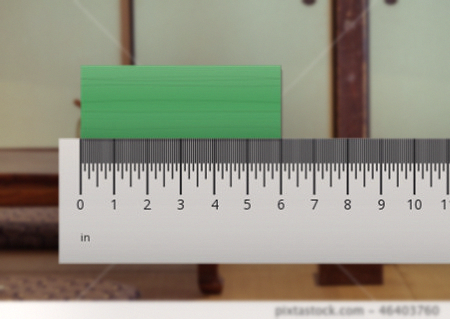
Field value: 6 in
